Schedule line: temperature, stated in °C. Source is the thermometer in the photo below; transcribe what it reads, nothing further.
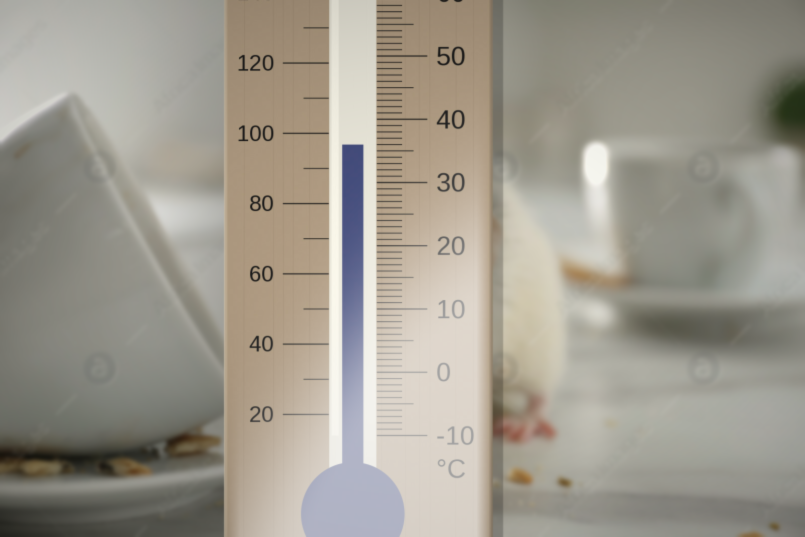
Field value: 36 °C
